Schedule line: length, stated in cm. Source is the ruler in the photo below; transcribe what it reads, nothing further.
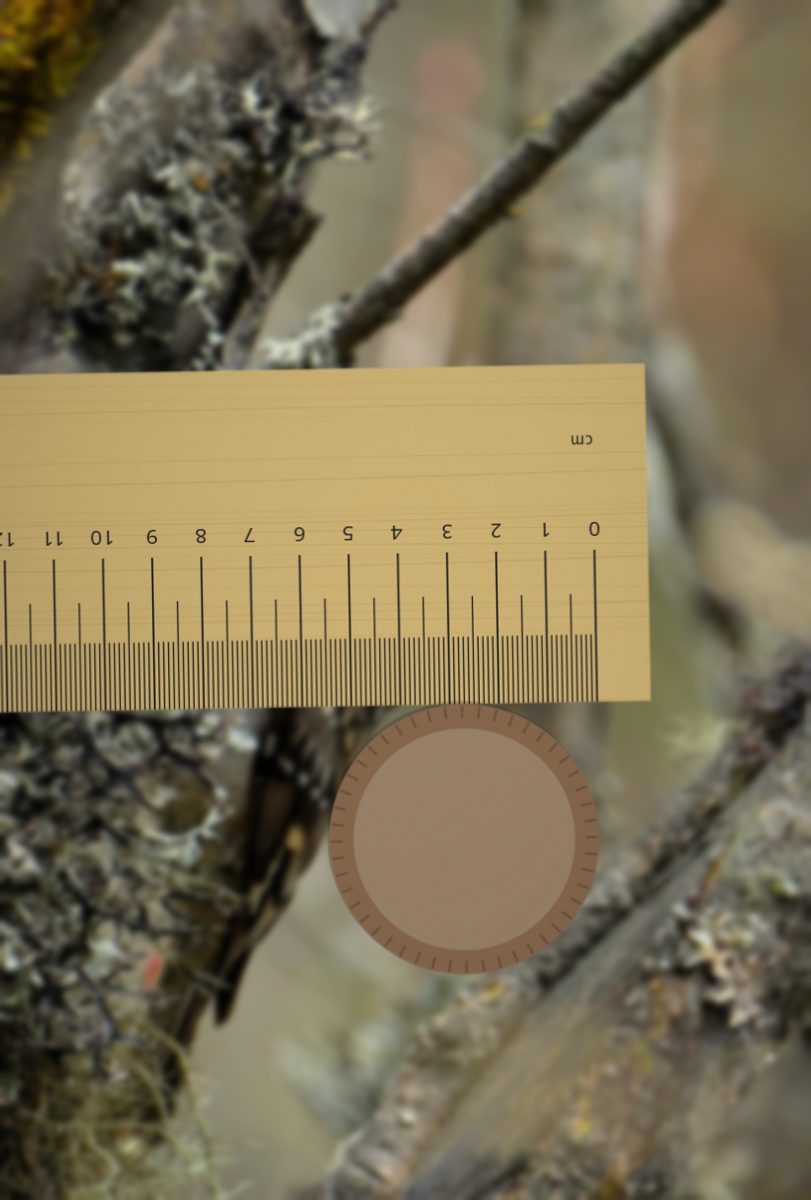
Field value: 5.5 cm
